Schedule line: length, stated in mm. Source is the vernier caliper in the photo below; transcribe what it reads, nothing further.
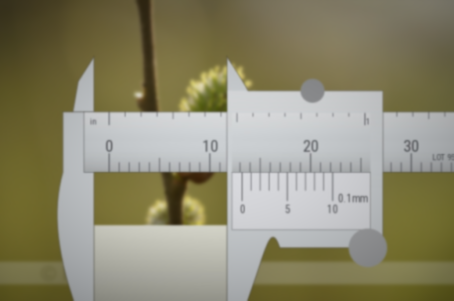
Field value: 13.2 mm
